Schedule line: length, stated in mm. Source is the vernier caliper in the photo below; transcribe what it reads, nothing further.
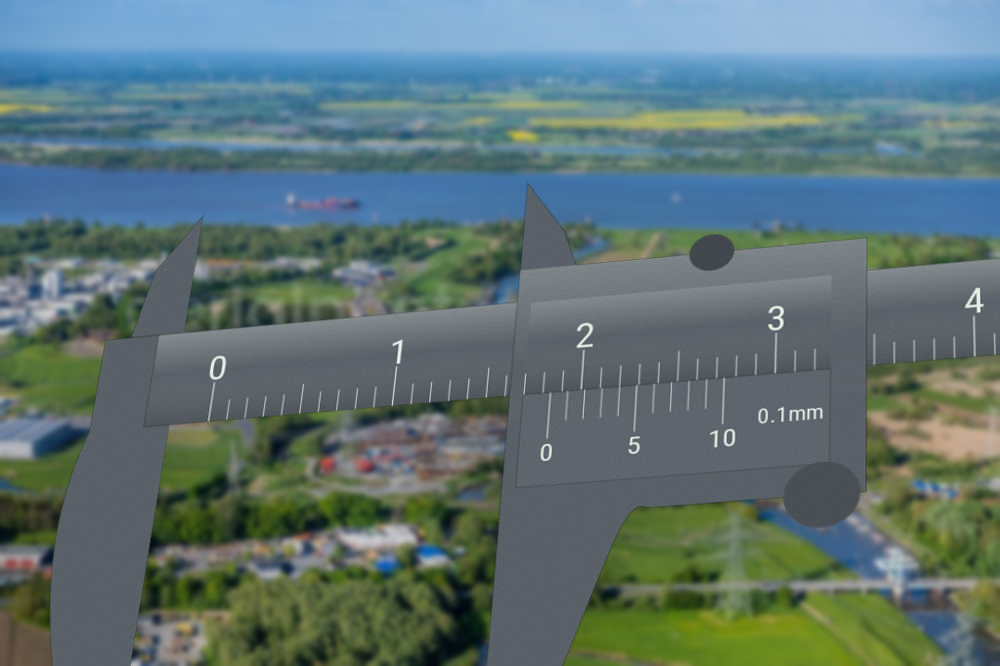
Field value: 18.4 mm
